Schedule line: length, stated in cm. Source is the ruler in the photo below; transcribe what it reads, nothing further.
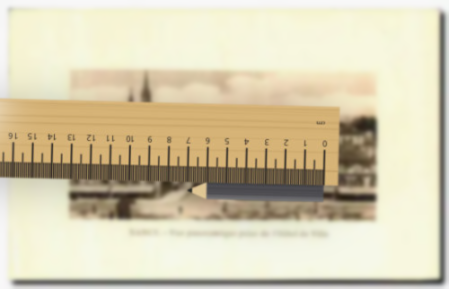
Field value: 7 cm
